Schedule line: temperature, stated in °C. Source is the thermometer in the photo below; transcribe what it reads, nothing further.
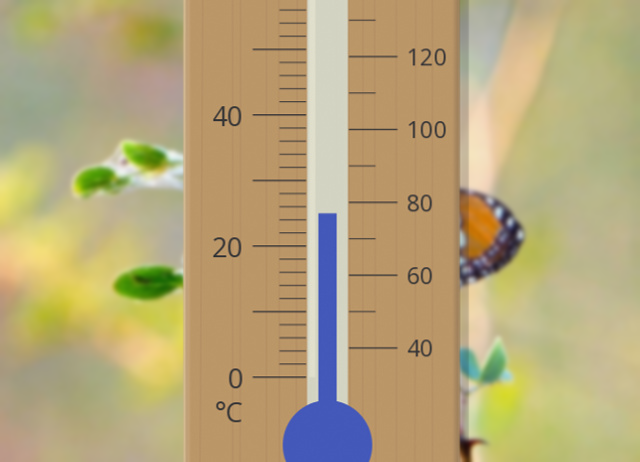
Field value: 25 °C
